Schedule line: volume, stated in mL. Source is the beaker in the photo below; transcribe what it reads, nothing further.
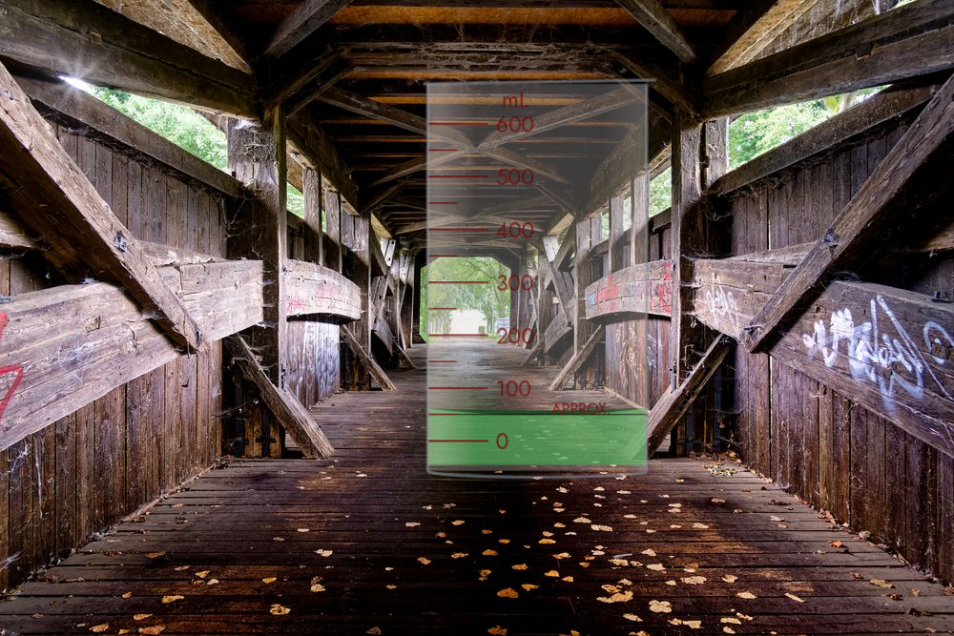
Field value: 50 mL
